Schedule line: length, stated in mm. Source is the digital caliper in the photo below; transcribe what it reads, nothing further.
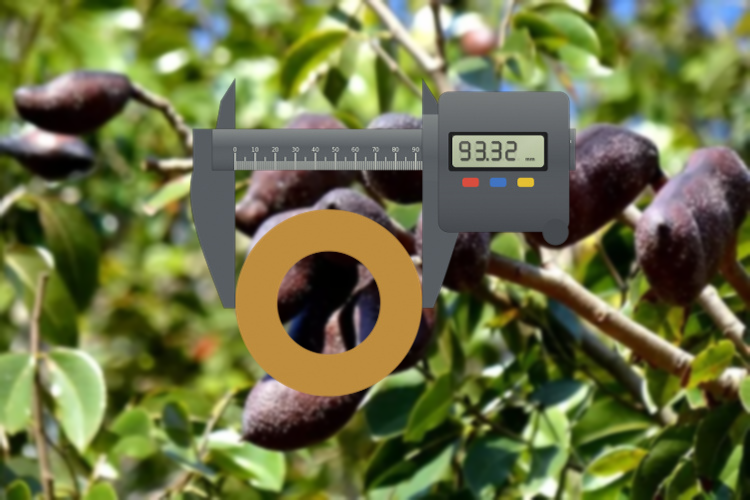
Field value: 93.32 mm
